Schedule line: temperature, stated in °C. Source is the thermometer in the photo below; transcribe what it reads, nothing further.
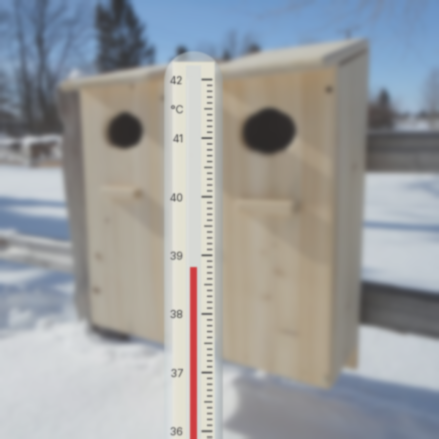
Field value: 38.8 °C
